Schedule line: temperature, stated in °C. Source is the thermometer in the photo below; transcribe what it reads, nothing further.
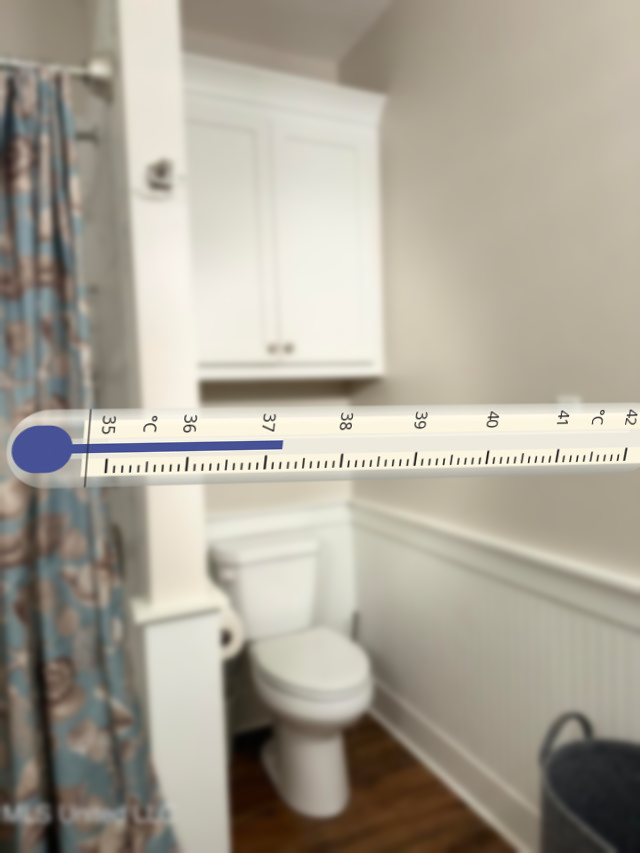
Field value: 37.2 °C
